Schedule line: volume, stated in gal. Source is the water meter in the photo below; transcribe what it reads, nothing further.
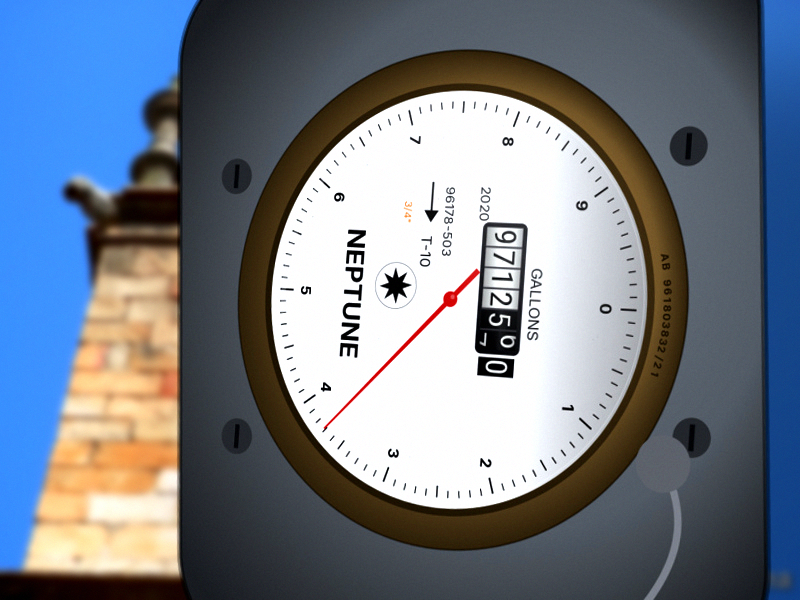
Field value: 9712563.7 gal
